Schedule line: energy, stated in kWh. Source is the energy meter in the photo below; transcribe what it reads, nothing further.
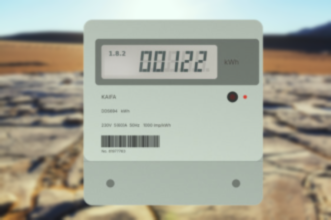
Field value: 122 kWh
